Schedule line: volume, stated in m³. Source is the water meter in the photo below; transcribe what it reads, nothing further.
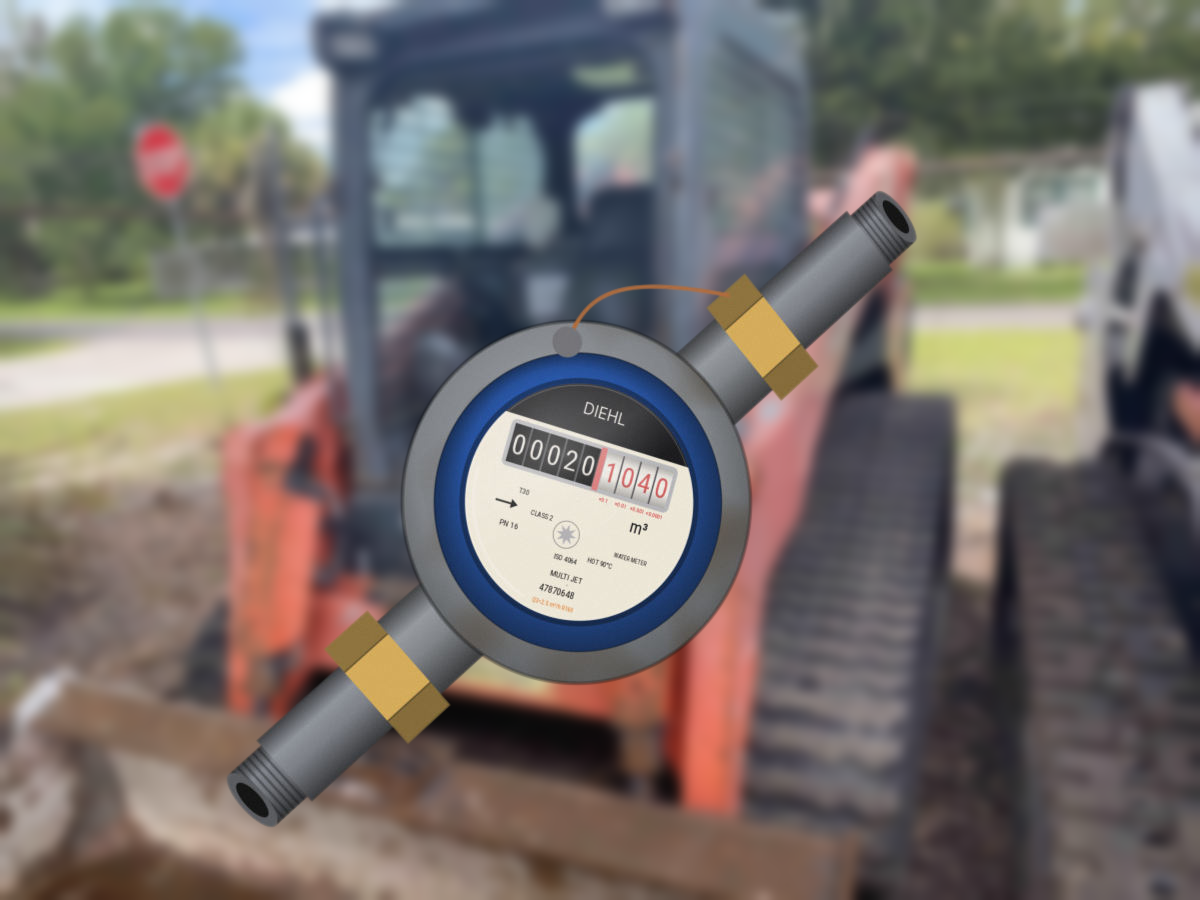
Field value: 20.1040 m³
